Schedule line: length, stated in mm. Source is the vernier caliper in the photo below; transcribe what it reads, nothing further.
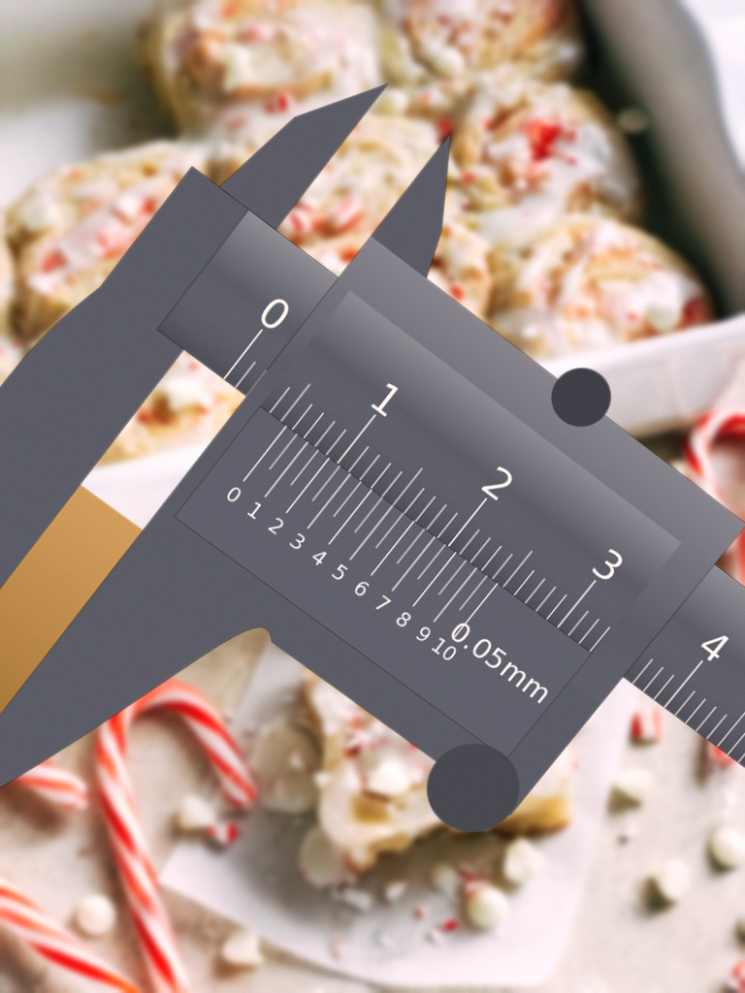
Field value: 5.5 mm
